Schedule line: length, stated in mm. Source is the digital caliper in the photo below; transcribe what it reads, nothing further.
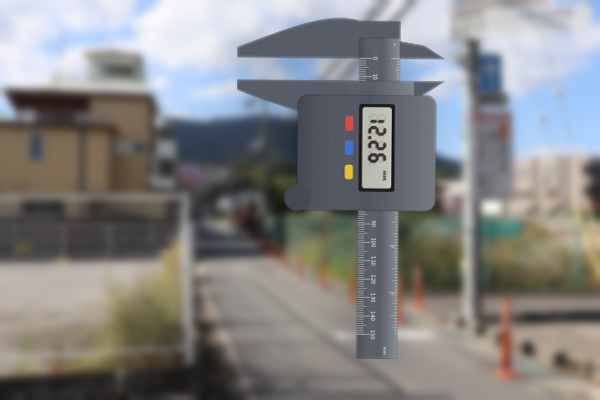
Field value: 12.26 mm
